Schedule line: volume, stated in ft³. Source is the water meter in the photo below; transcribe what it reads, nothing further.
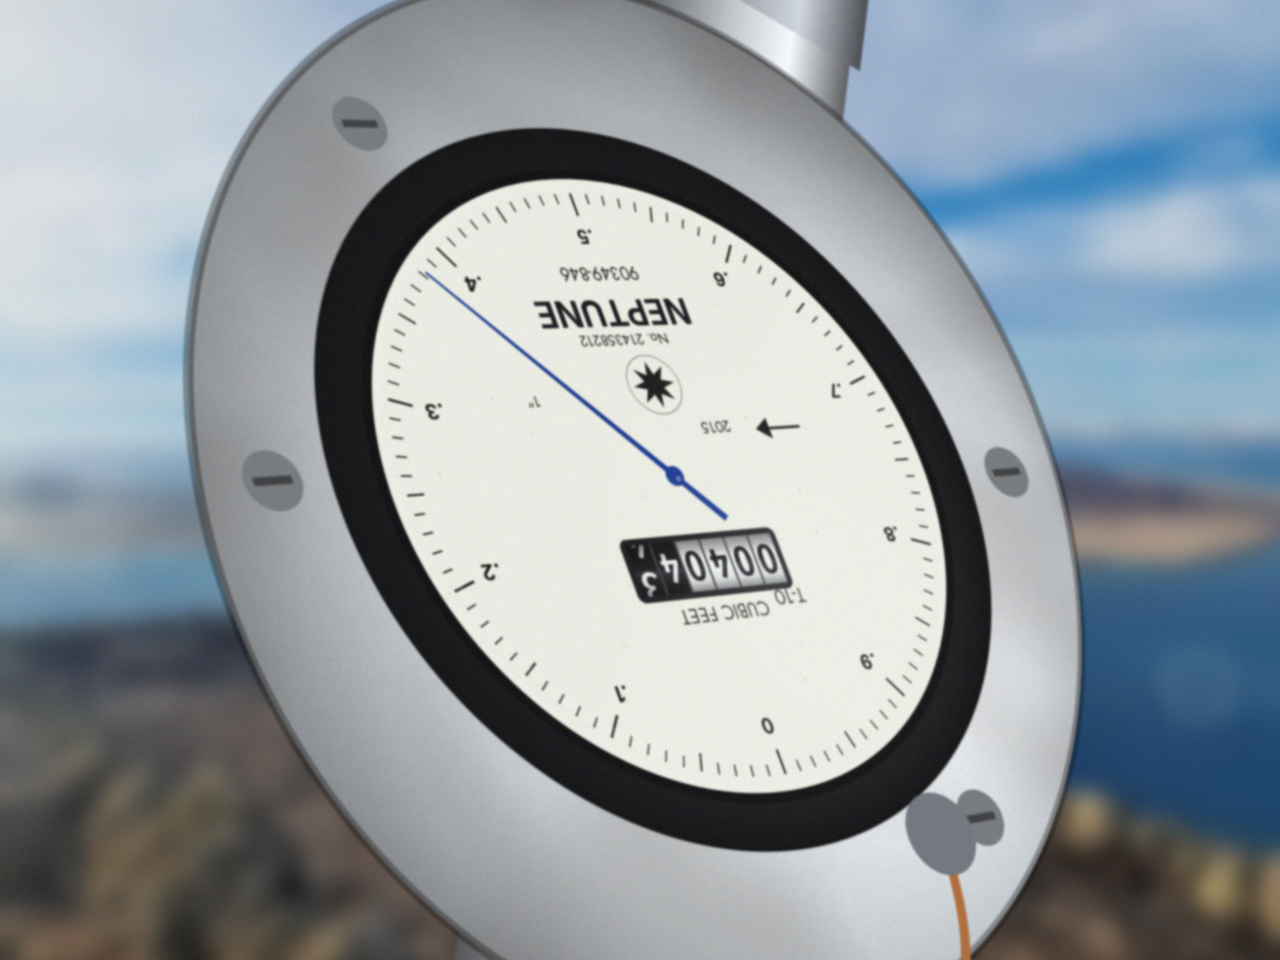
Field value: 4043.38 ft³
